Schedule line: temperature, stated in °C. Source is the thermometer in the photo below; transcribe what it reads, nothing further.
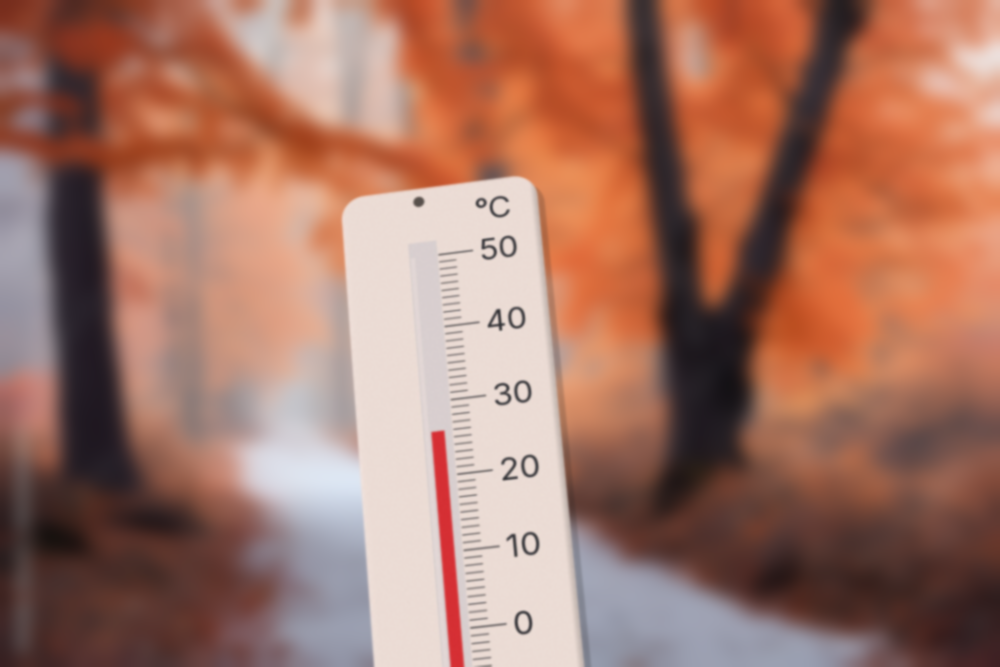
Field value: 26 °C
